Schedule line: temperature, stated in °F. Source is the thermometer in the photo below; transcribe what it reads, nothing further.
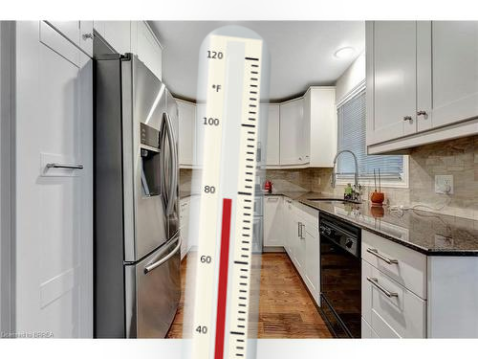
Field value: 78 °F
